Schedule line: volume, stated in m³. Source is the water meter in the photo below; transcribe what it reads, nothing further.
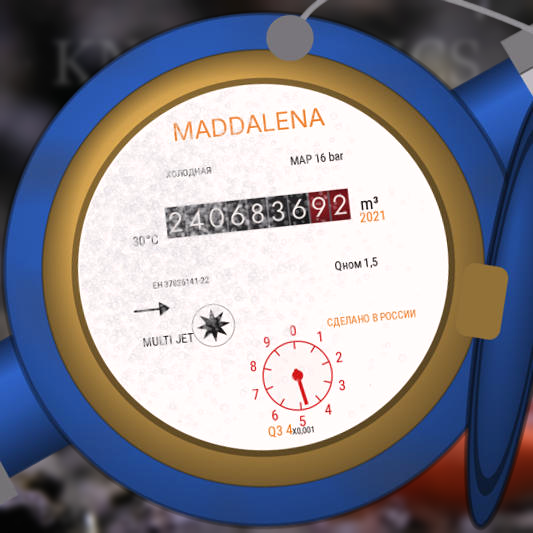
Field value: 2406836.924 m³
